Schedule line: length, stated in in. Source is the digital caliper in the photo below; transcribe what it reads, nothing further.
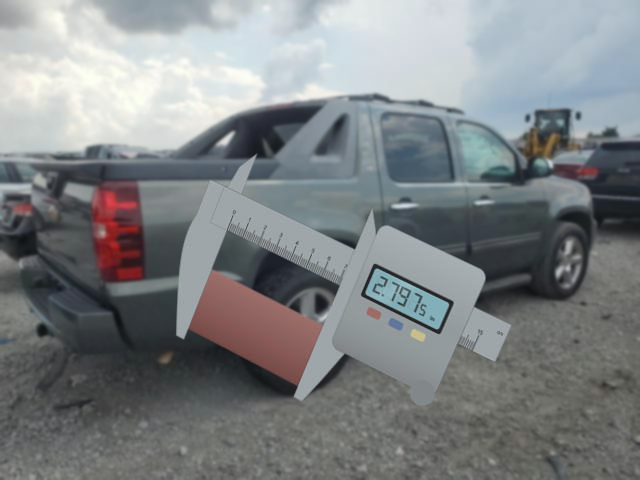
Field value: 2.7975 in
